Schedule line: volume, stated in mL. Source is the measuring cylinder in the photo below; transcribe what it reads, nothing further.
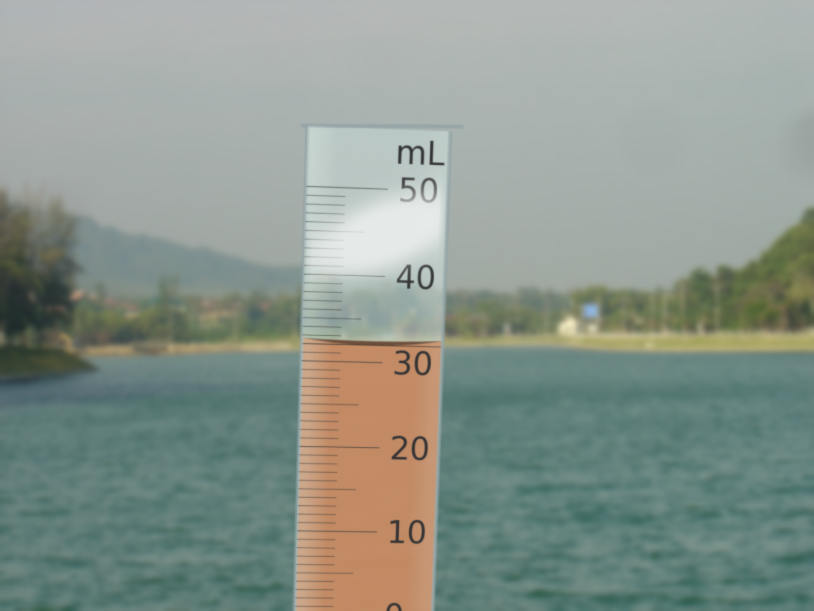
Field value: 32 mL
